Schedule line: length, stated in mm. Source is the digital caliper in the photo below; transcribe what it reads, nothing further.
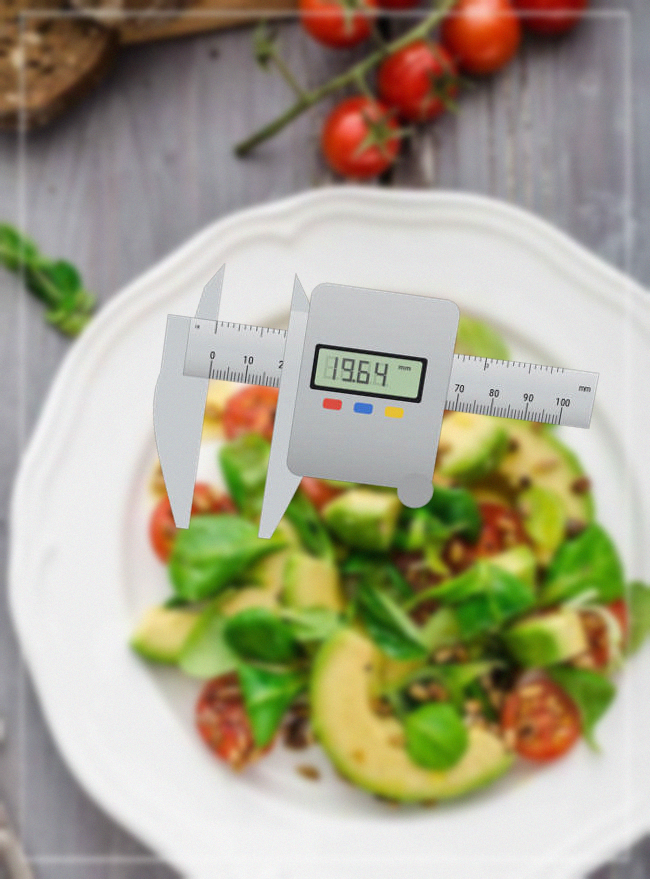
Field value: 19.64 mm
